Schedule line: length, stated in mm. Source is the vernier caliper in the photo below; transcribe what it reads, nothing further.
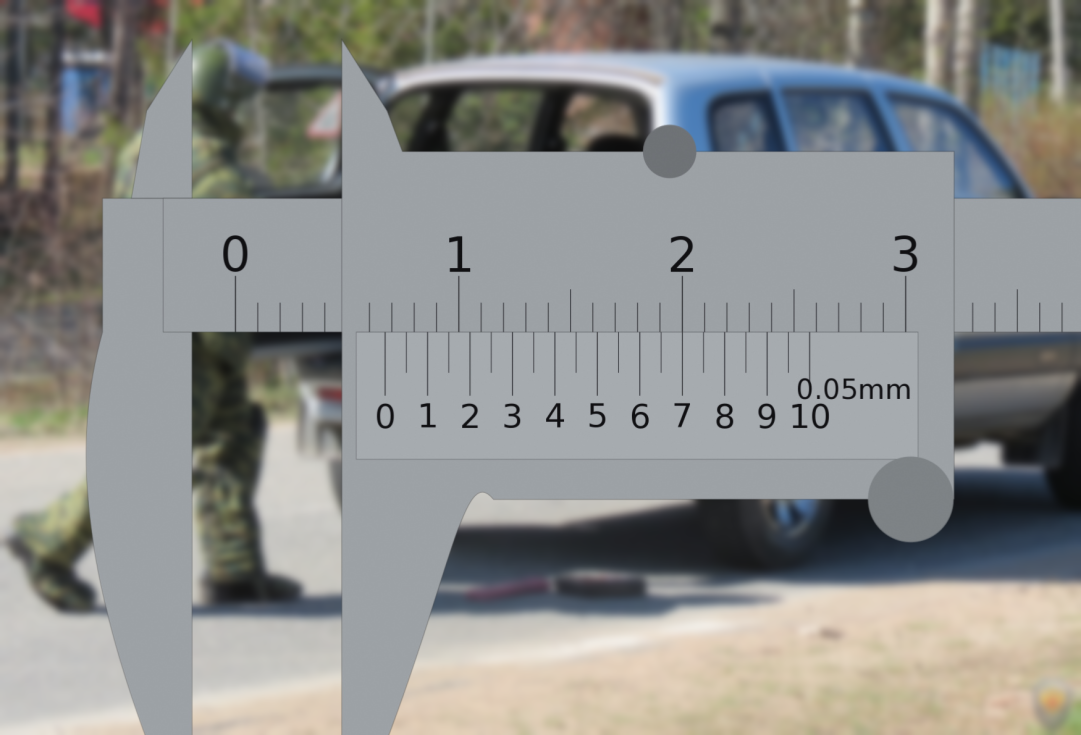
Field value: 6.70 mm
